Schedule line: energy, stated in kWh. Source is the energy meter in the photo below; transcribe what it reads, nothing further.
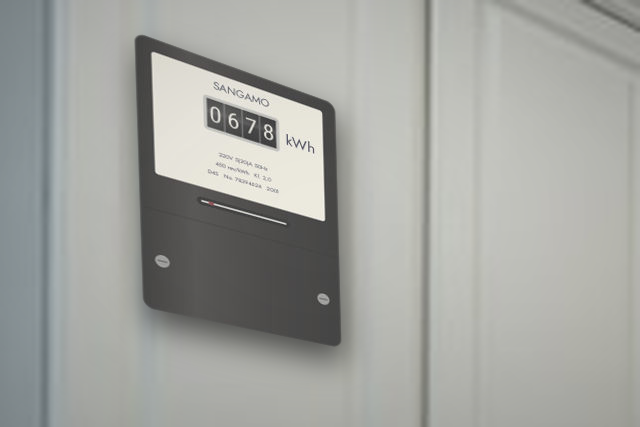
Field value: 678 kWh
